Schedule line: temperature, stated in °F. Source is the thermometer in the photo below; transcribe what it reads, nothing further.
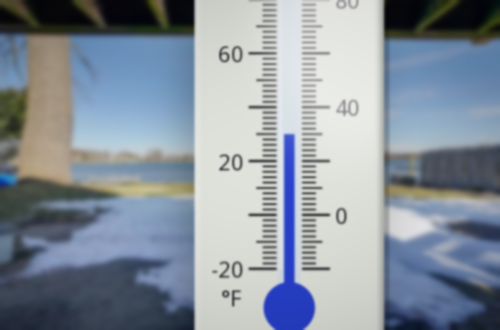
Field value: 30 °F
